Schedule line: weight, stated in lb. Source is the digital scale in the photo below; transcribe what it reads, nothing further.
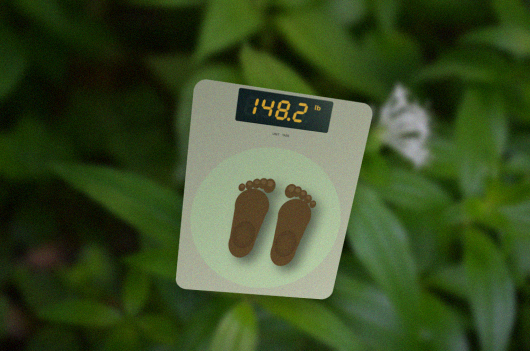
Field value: 148.2 lb
